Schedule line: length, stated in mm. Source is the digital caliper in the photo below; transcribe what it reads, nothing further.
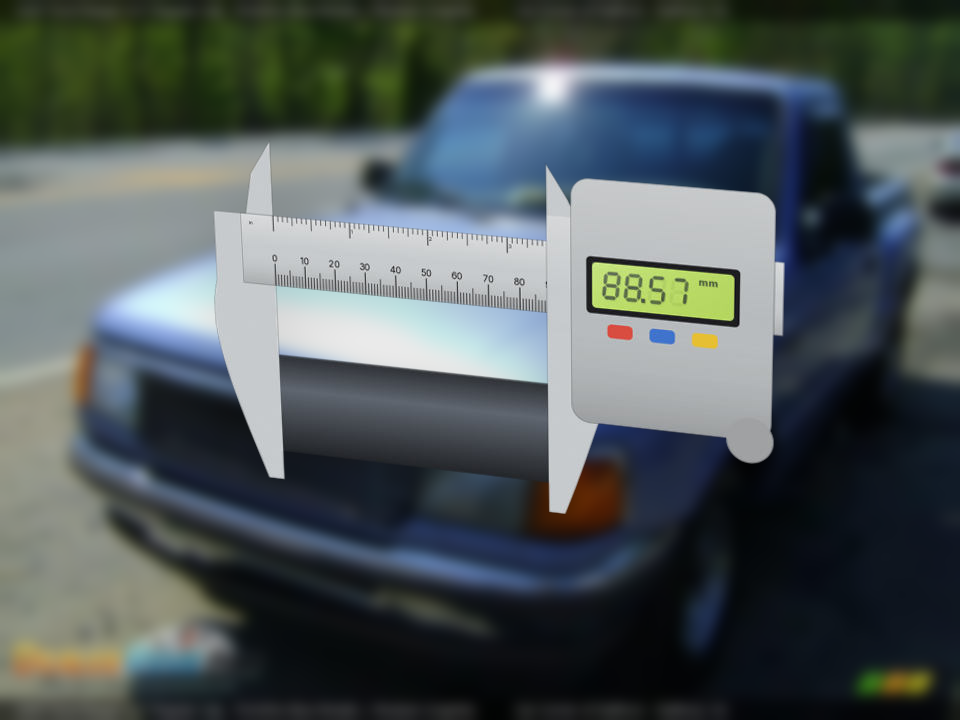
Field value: 88.57 mm
